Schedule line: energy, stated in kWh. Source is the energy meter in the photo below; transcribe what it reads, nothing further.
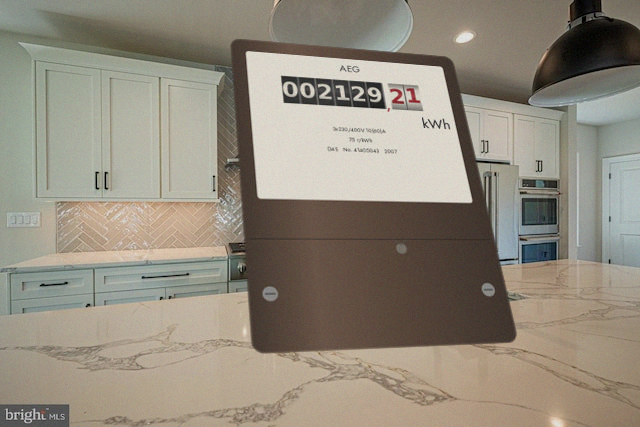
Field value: 2129.21 kWh
